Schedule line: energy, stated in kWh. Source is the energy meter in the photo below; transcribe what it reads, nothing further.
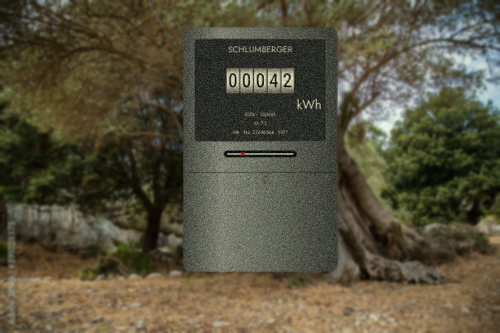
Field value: 42 kWh
